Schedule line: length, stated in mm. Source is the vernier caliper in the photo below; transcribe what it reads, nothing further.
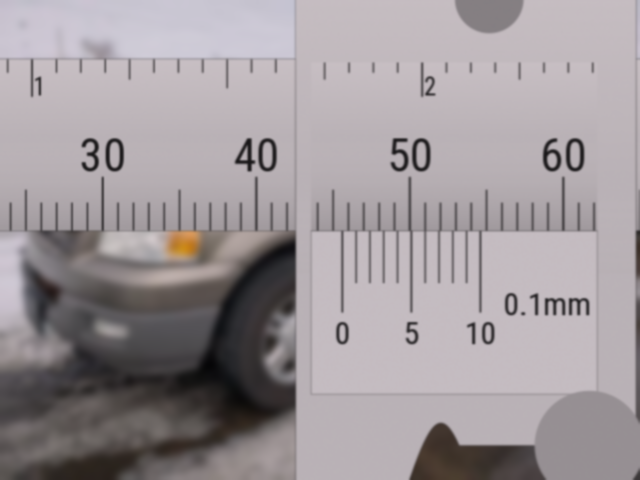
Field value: 45.6 mm
